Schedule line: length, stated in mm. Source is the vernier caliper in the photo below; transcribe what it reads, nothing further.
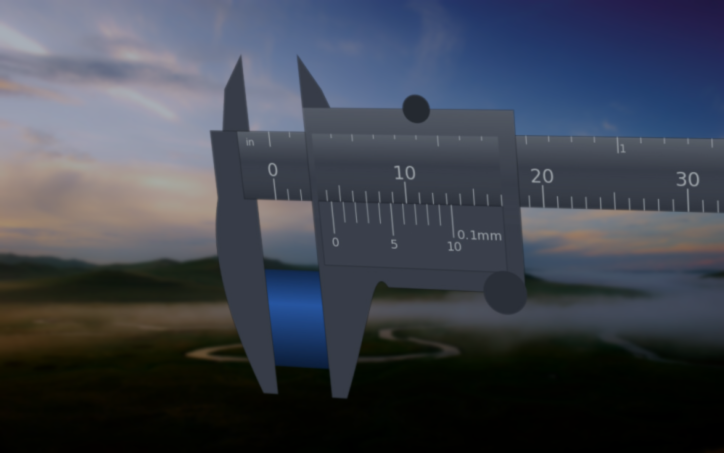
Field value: 4.3 mm
